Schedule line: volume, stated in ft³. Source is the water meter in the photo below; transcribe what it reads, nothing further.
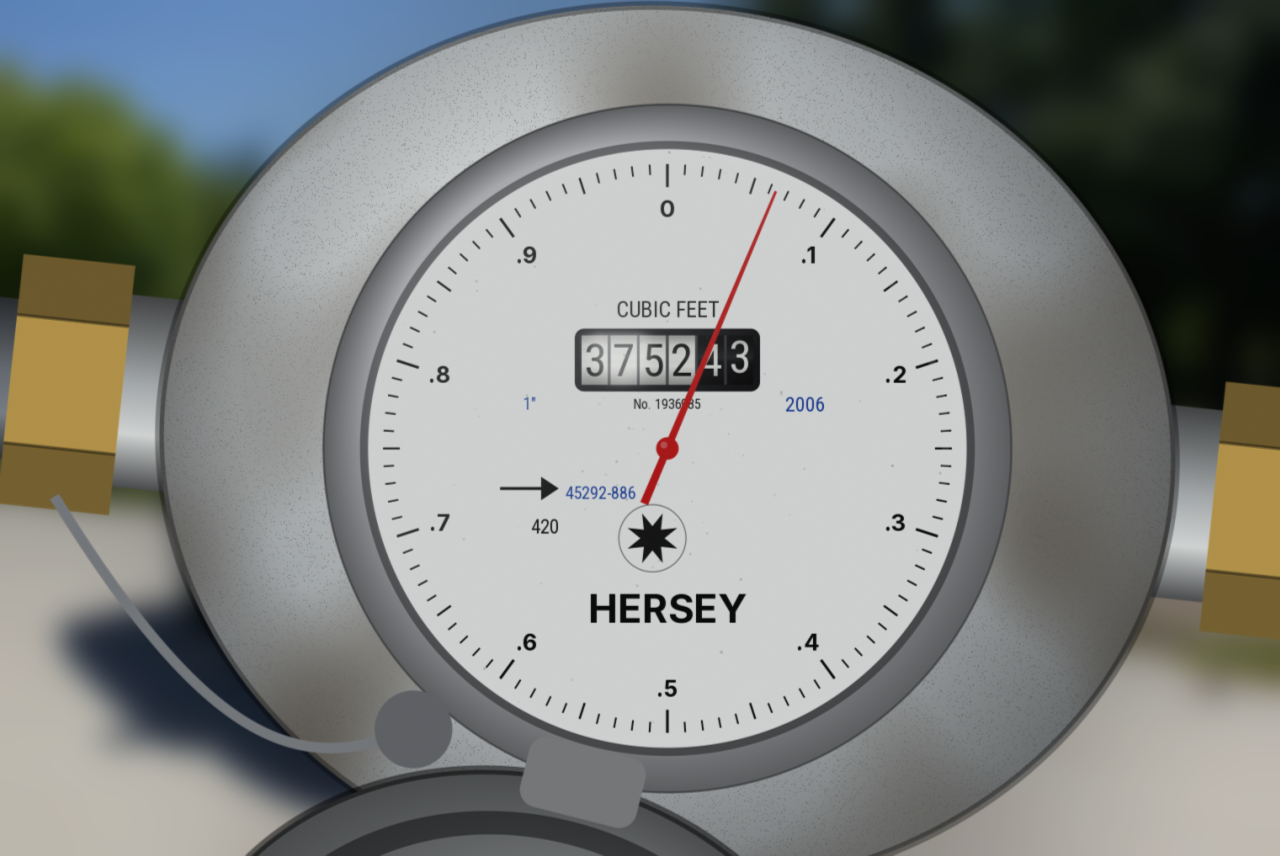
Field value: 375243.06 ft³
